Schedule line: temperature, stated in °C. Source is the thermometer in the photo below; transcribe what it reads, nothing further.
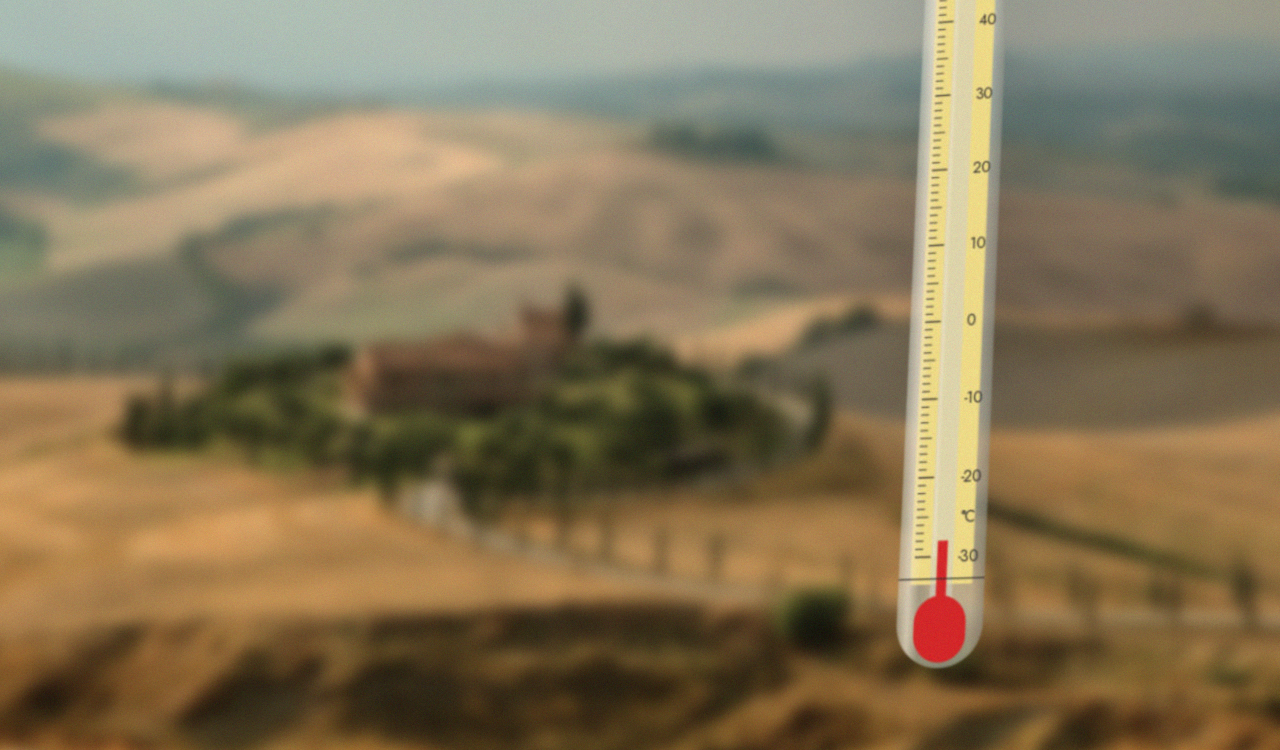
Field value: -28 °C
